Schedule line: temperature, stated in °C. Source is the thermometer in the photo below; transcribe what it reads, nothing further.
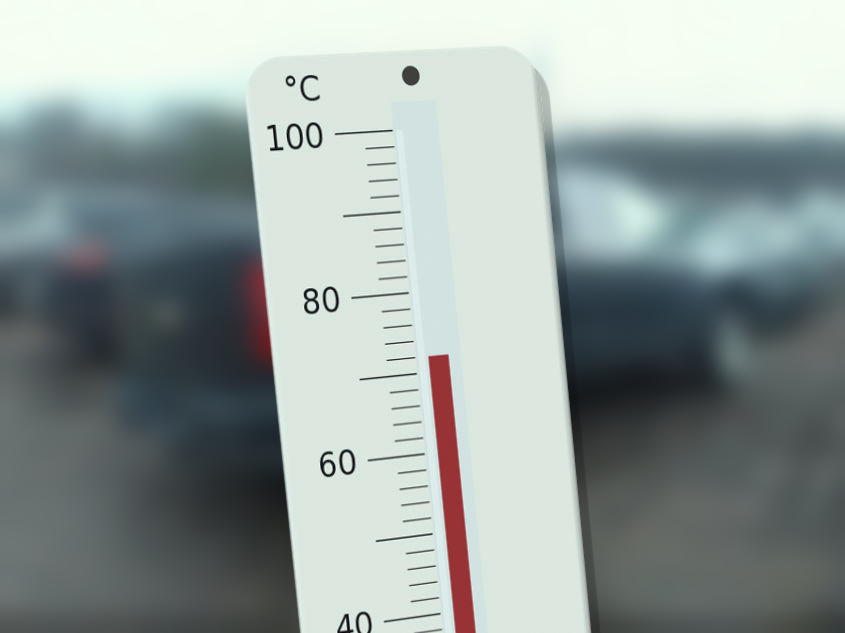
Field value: 72 °C
